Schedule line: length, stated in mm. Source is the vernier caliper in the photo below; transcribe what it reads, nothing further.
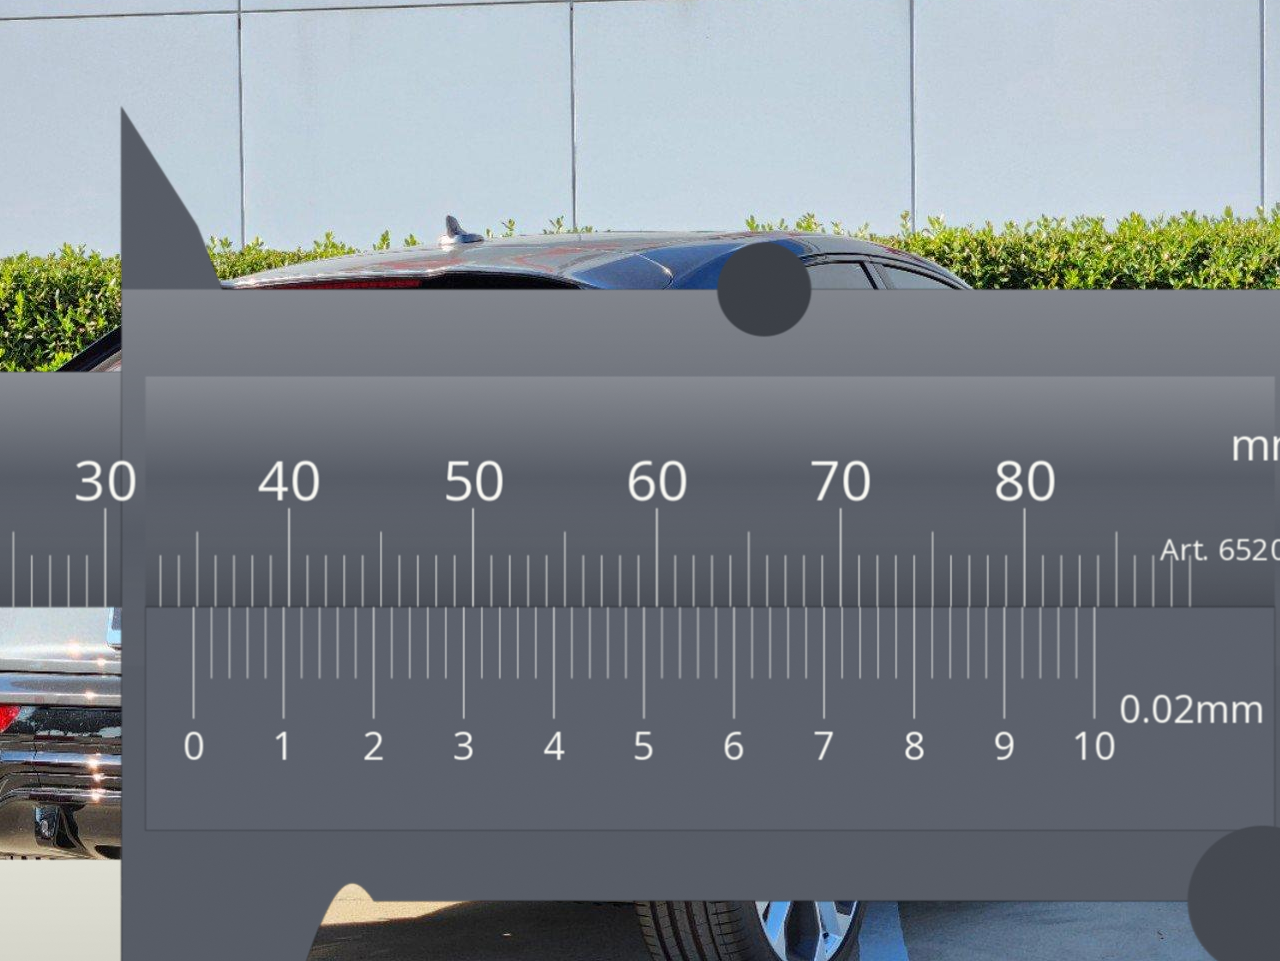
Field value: 34.8 mm
